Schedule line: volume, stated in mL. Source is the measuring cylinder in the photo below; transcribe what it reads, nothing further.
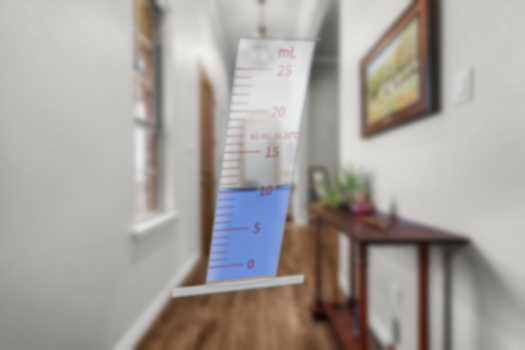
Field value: 10 mL
